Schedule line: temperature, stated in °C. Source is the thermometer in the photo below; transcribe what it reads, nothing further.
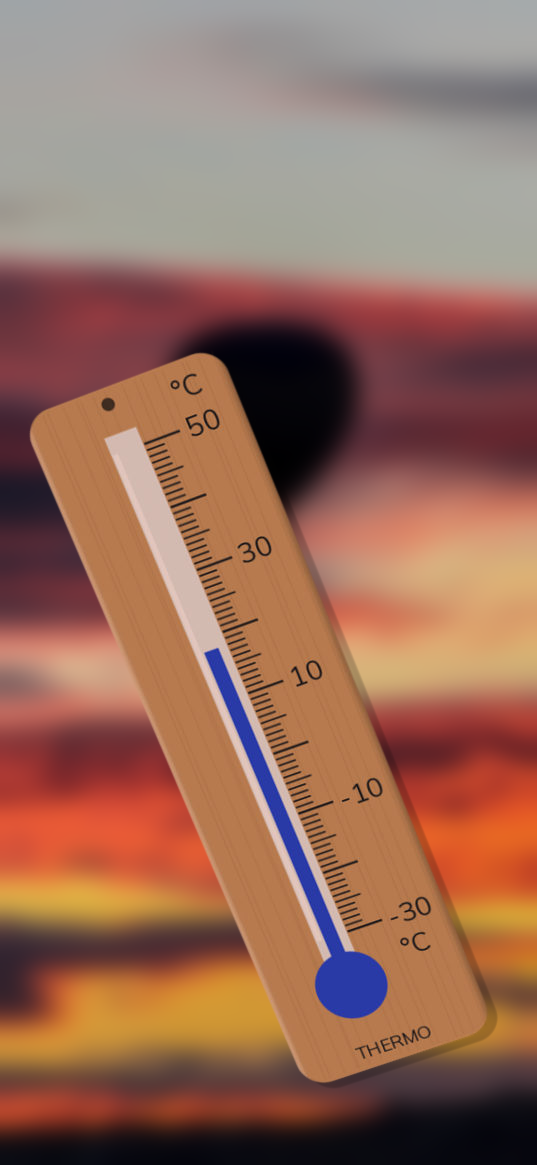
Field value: 18 °C
